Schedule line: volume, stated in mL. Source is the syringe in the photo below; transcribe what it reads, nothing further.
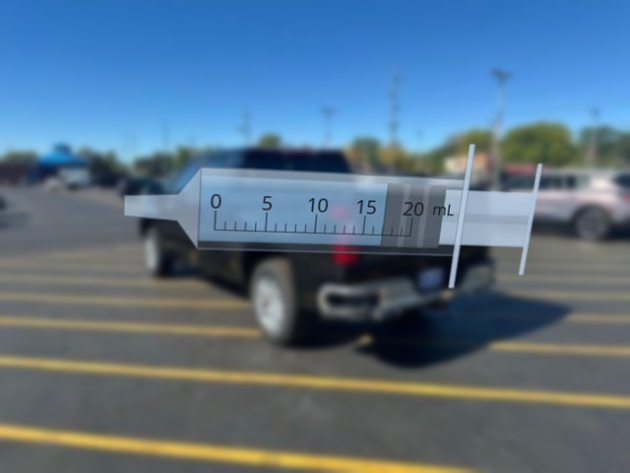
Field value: 17 mL
